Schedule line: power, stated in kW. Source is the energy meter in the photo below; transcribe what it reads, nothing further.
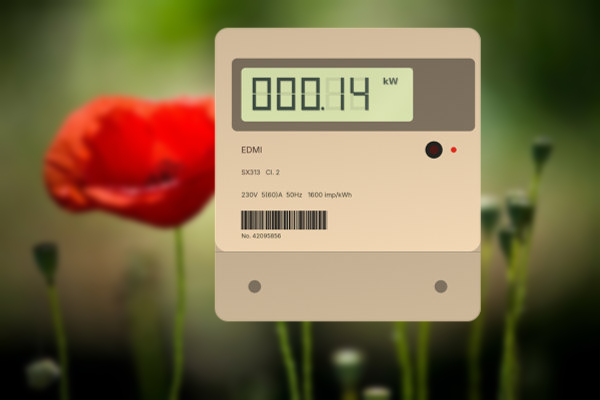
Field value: 0.14 kW
